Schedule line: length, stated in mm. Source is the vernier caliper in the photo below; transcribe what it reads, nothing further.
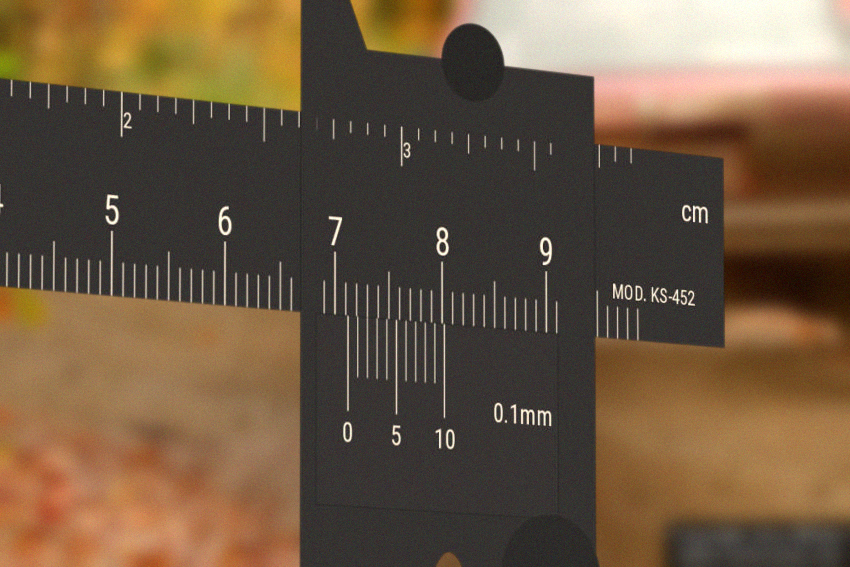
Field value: 71.2 mm
